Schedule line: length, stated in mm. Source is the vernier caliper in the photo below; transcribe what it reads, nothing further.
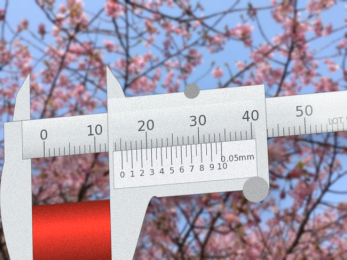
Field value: 15.2 mm
